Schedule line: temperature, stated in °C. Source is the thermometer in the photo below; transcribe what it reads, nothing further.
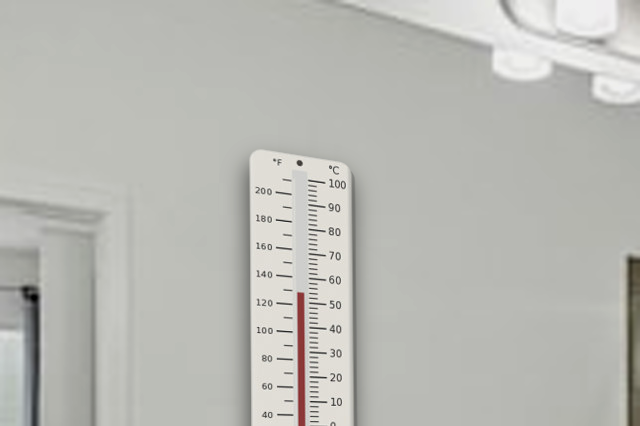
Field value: 54 °C
